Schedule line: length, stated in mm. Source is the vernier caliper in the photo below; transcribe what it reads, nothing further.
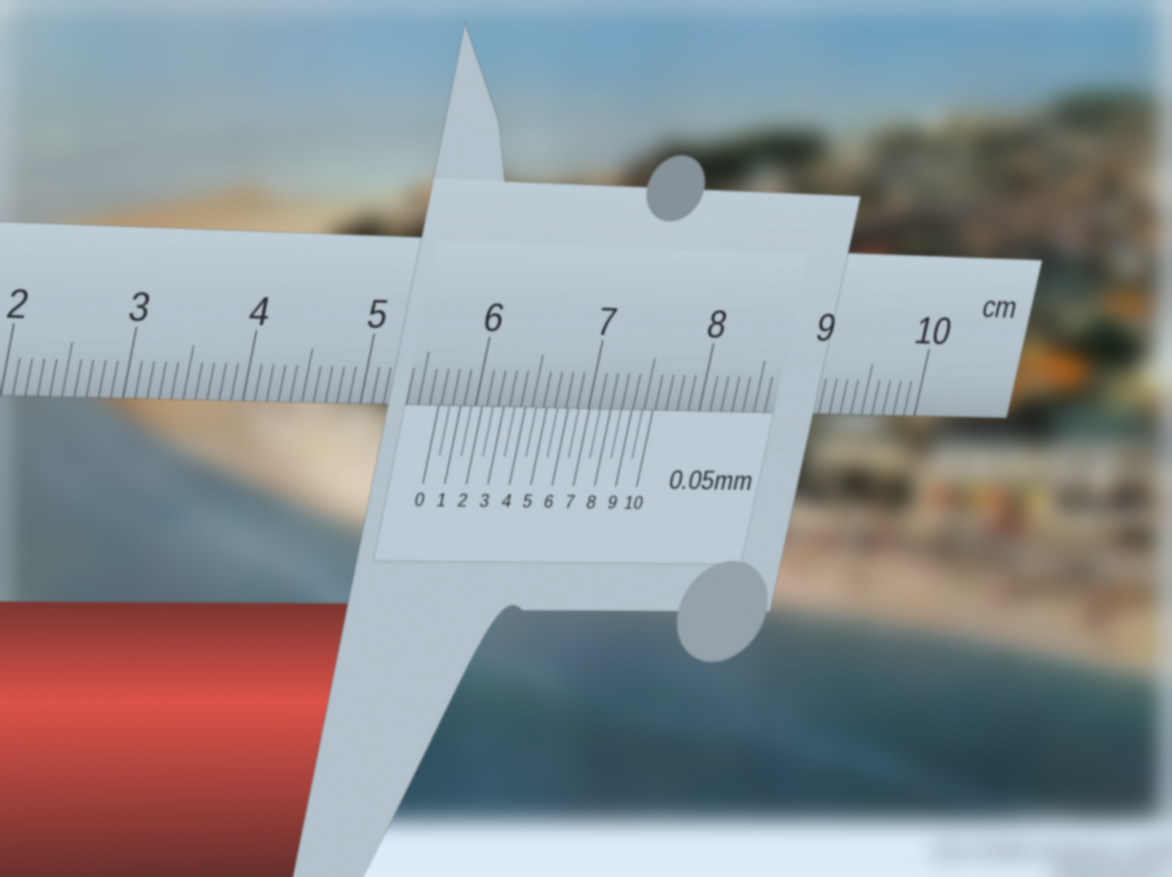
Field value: 56.8 mm
